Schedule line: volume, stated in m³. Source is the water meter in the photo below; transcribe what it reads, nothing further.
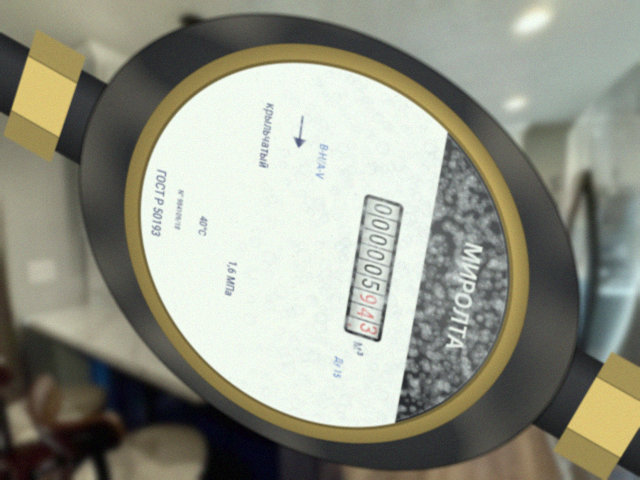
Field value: 5.943 m³
